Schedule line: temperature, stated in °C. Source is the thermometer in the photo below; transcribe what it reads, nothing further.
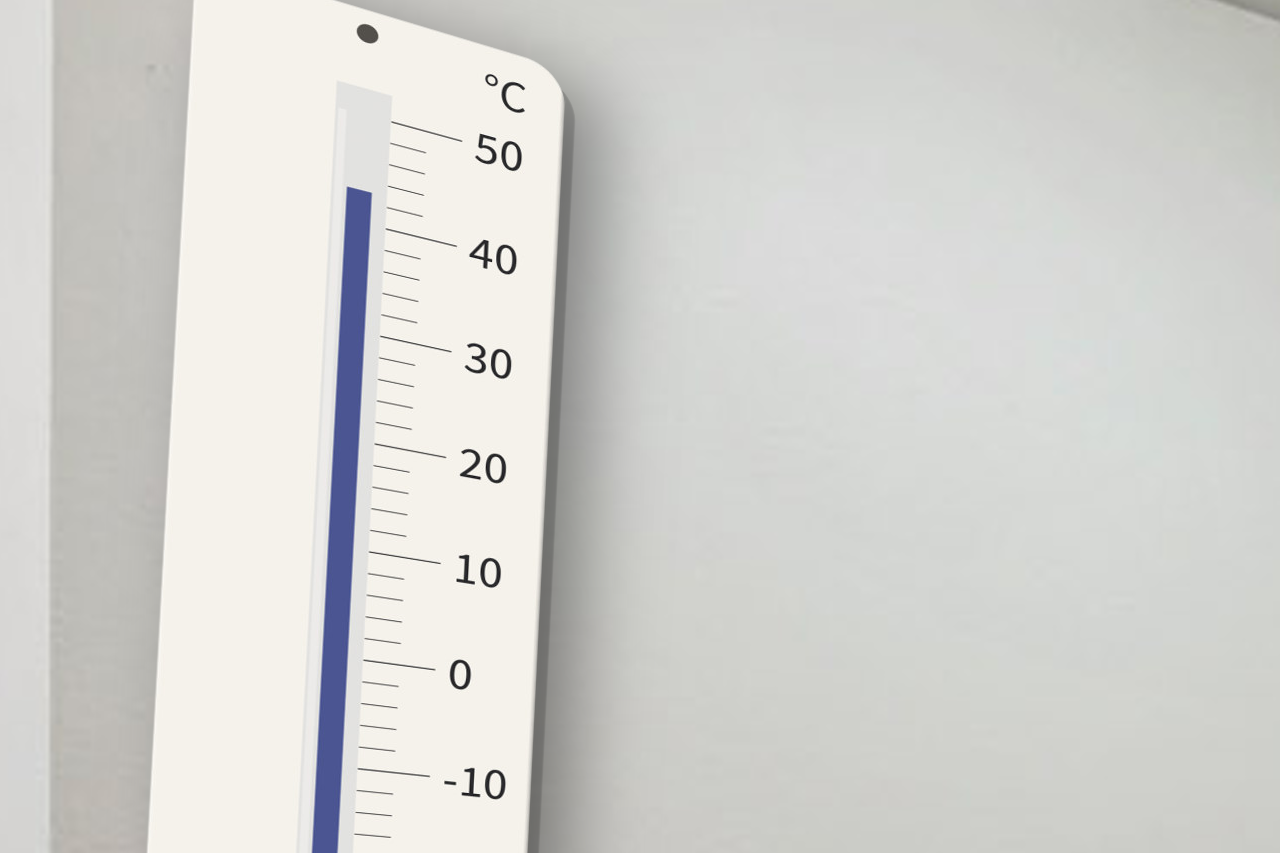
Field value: 43 °C
